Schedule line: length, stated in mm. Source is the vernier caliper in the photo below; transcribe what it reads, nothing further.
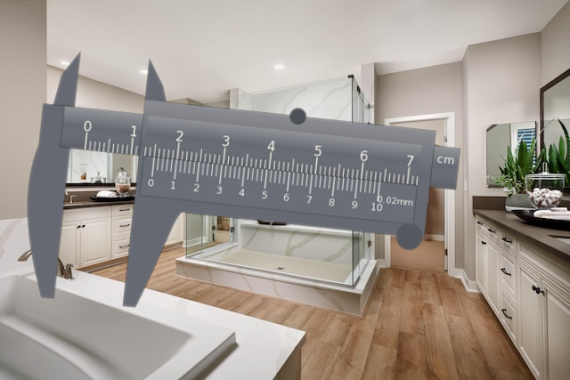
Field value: 15.0 mm
